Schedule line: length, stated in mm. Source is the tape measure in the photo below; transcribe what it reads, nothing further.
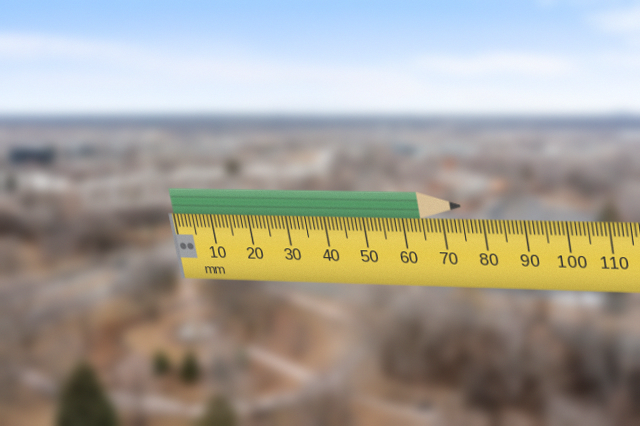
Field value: 75 mm
